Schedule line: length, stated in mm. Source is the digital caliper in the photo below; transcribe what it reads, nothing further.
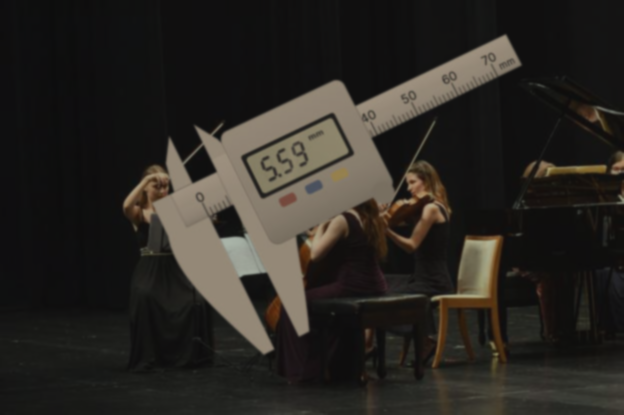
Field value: 5.59 mm
